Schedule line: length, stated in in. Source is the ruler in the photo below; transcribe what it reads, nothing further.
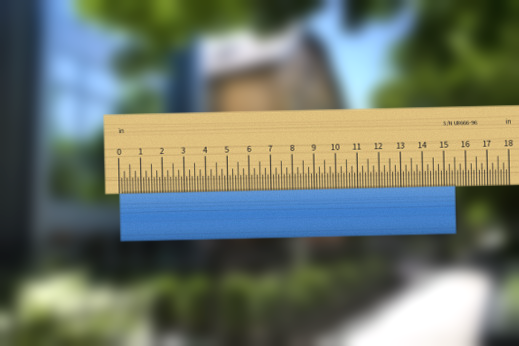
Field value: 15.5 in
